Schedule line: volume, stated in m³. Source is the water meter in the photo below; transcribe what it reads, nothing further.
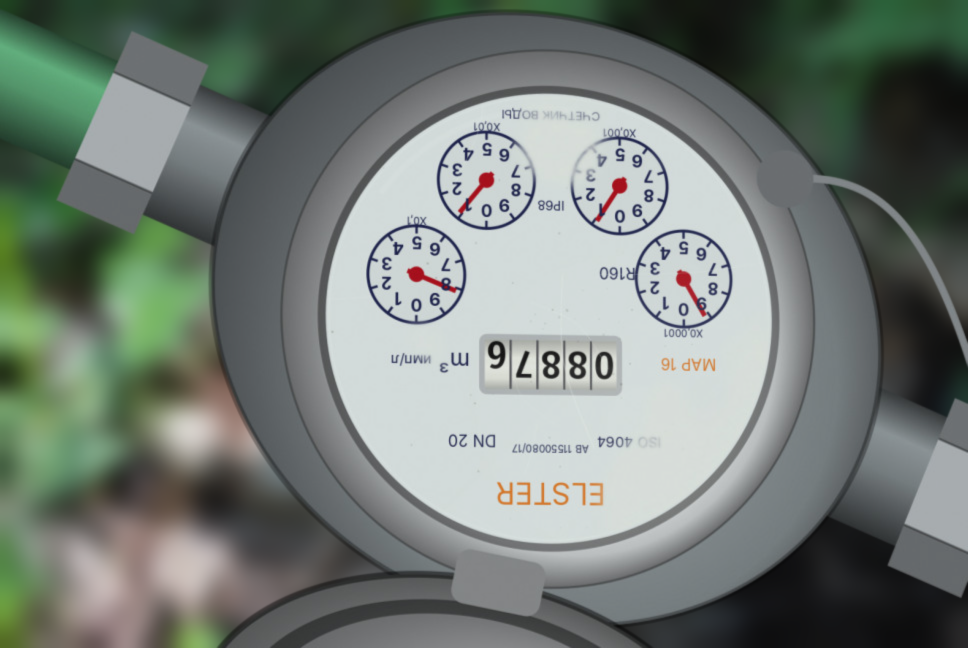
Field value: 8875.8109 m³
